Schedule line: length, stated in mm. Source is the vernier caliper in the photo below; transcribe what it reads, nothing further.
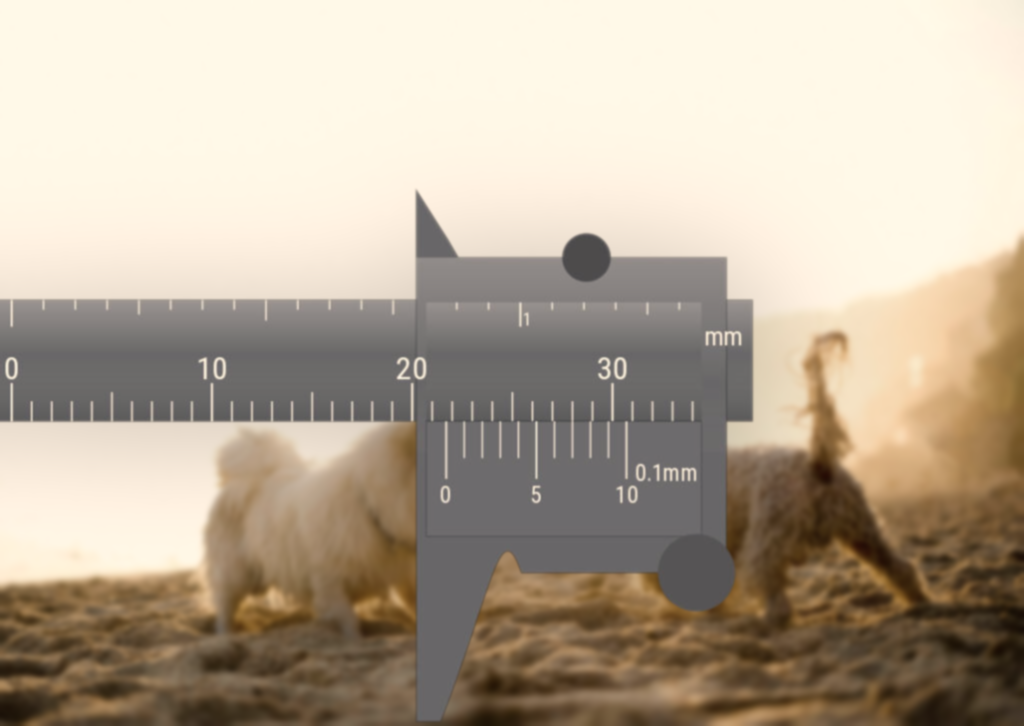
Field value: 21.7 mm
